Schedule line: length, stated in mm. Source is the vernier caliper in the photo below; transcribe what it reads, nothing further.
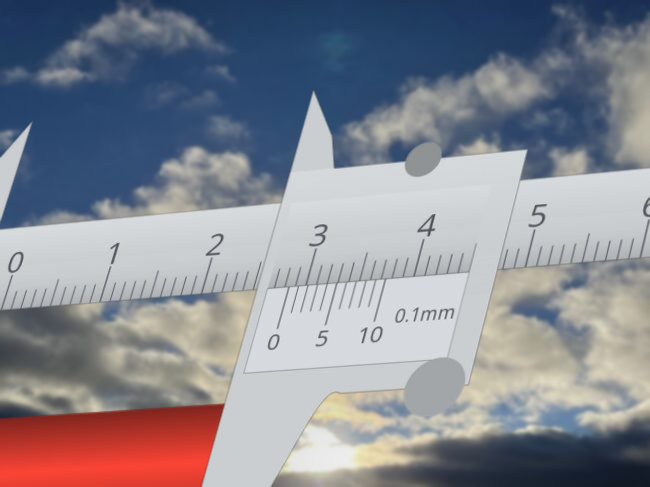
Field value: 28.4 mm
